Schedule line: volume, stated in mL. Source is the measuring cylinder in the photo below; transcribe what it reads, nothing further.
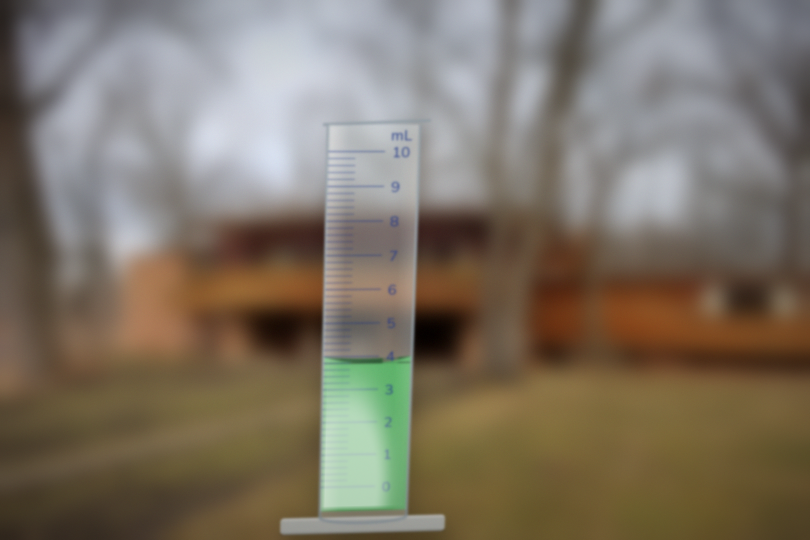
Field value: 3.8 mL
